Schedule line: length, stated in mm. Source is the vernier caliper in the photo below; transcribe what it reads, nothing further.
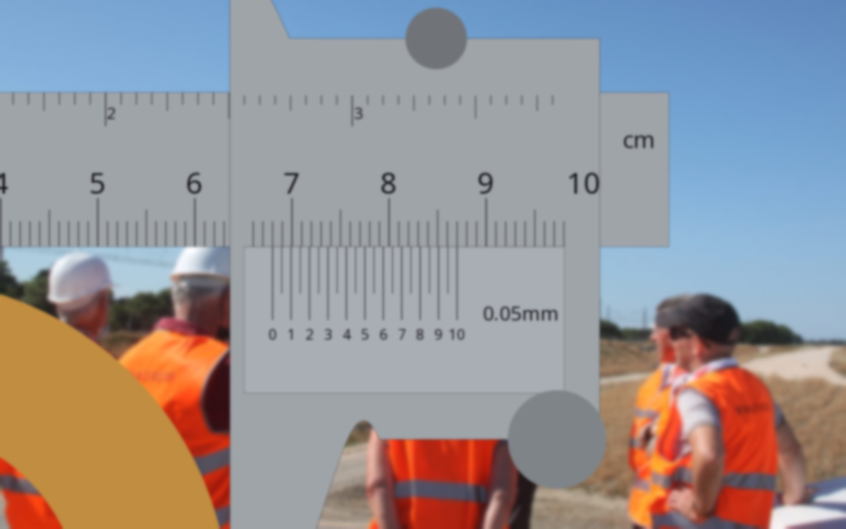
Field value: 68.0 mm
